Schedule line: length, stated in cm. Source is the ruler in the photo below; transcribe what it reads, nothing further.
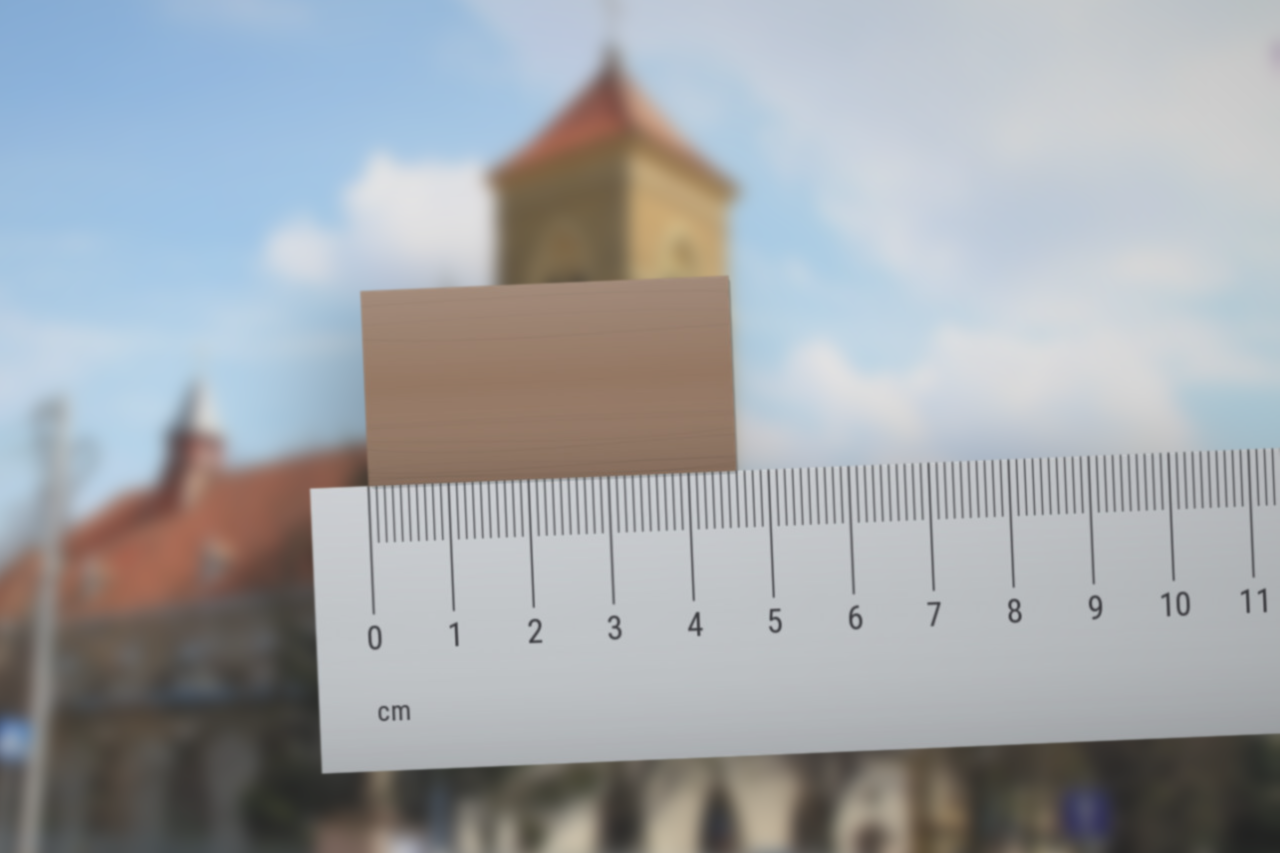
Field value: 4.6 cm
